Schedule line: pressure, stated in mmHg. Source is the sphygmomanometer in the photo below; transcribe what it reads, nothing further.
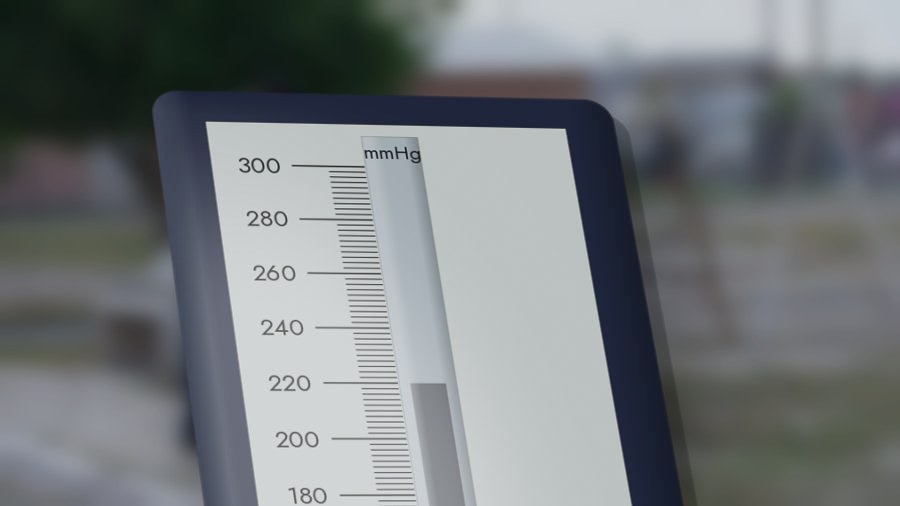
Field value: 220 mmHg
